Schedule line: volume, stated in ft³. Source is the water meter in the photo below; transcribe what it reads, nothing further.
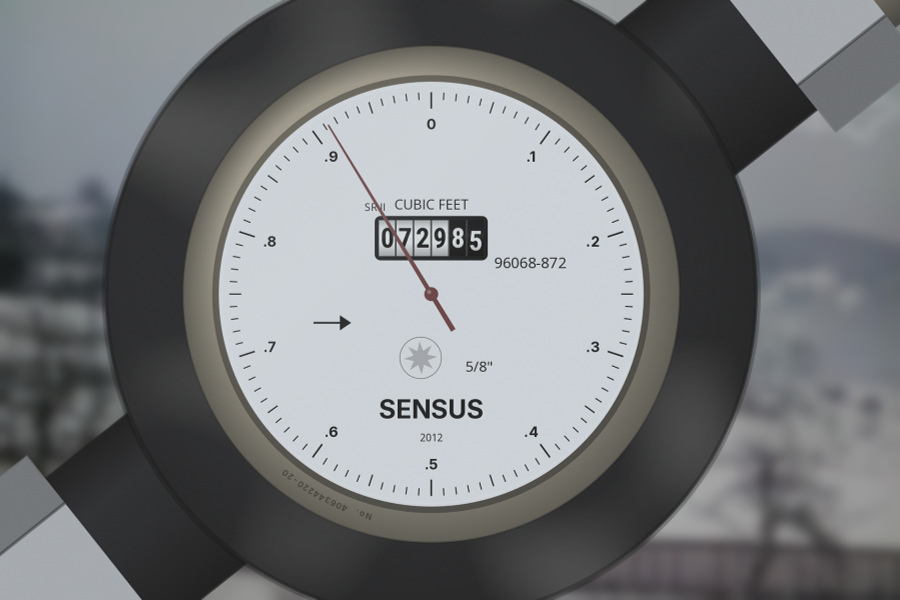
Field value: 72984.91 ft³
